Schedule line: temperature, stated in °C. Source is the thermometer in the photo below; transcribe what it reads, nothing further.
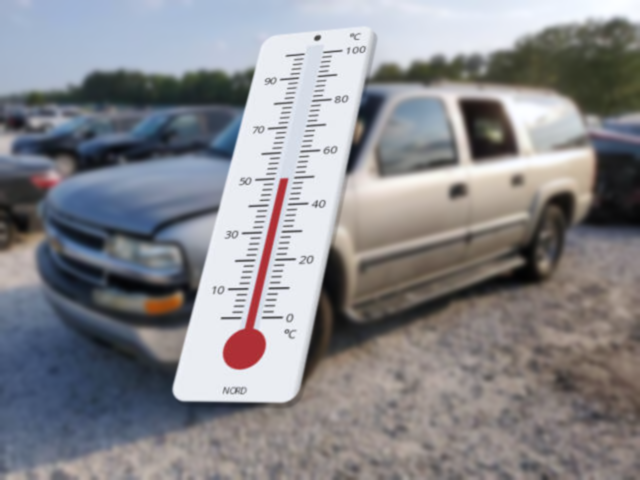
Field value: 50 °C
